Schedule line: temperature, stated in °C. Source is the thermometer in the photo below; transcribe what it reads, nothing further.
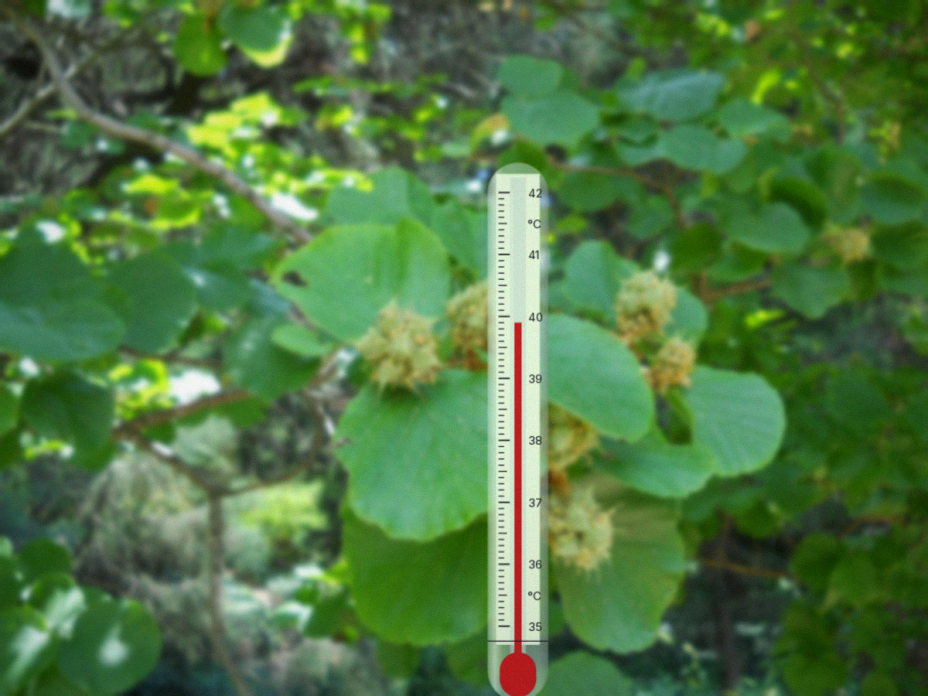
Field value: 39.9 °C
